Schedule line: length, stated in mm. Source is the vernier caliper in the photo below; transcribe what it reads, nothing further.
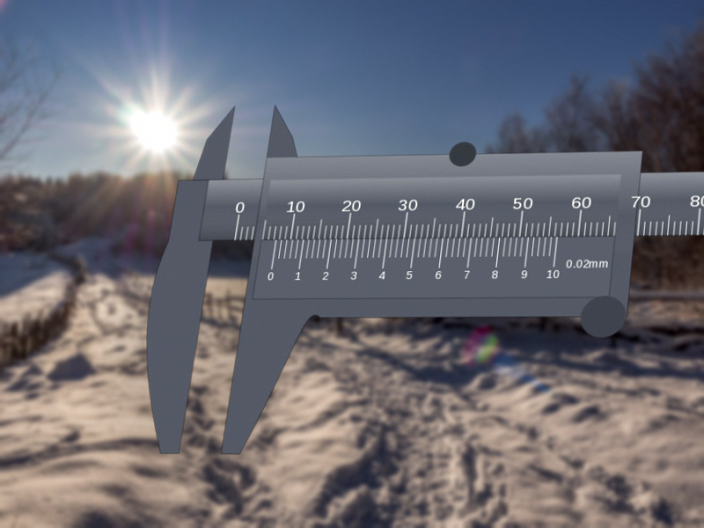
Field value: 7.4 mm
